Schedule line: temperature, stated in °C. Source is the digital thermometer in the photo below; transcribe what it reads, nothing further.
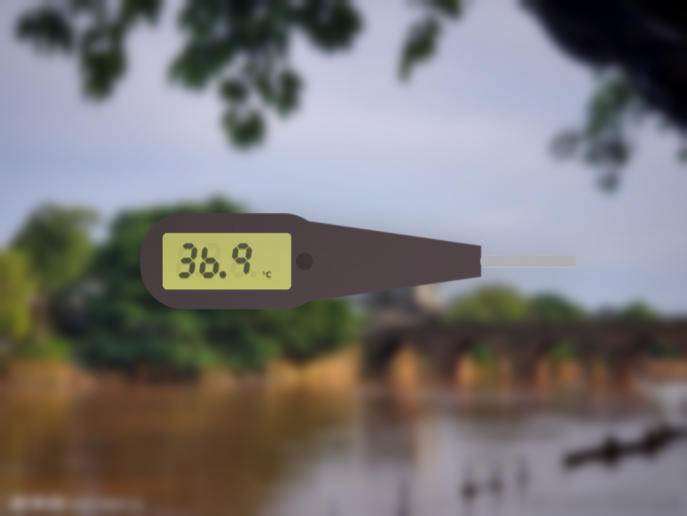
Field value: 36.9 °C
